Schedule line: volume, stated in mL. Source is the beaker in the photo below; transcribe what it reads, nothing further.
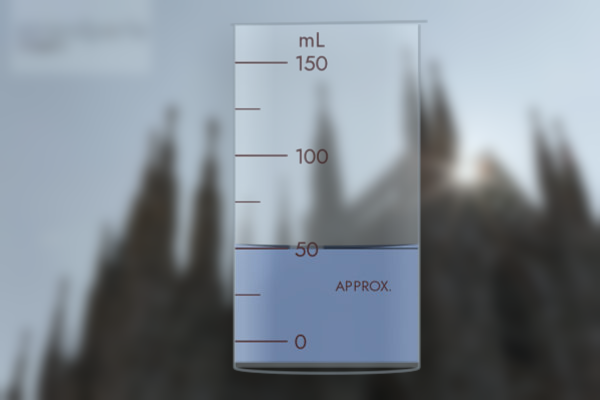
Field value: 50 mL
